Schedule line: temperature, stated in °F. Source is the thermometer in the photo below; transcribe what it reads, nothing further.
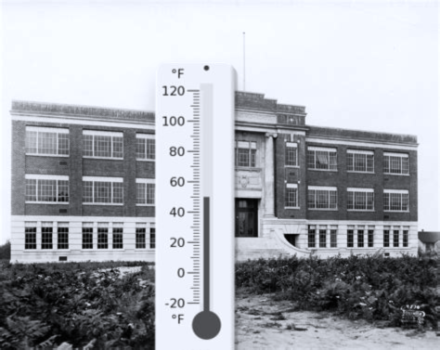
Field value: 50 °F
